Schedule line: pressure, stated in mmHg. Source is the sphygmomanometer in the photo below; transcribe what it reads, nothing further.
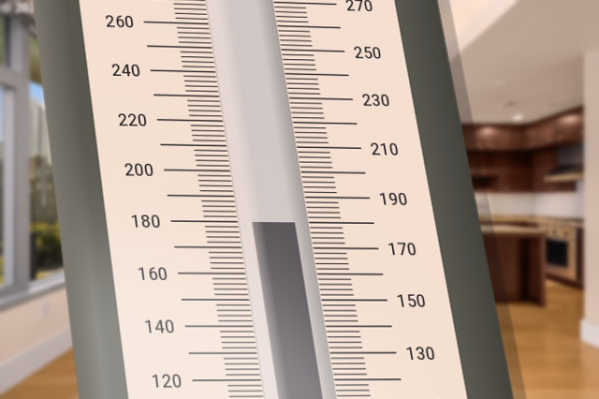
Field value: 180 mmHg
